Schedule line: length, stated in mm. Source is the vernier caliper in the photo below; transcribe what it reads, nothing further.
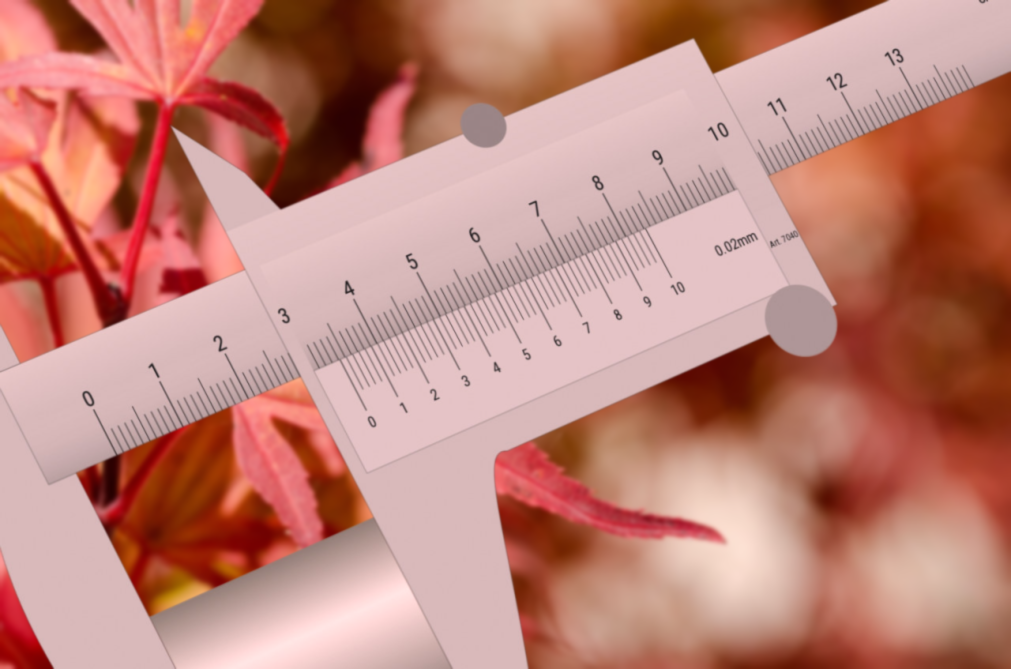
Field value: 34.2 mm
